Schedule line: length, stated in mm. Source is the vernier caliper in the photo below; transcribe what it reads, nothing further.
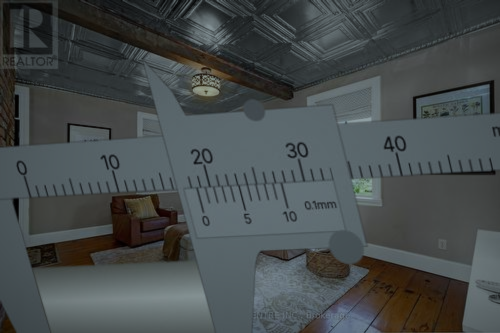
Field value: 18.6 mm
